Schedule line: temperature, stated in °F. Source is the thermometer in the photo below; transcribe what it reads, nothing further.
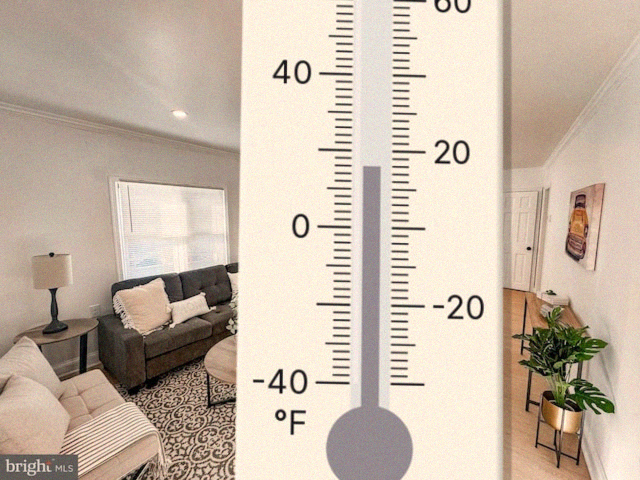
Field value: 16 °F
